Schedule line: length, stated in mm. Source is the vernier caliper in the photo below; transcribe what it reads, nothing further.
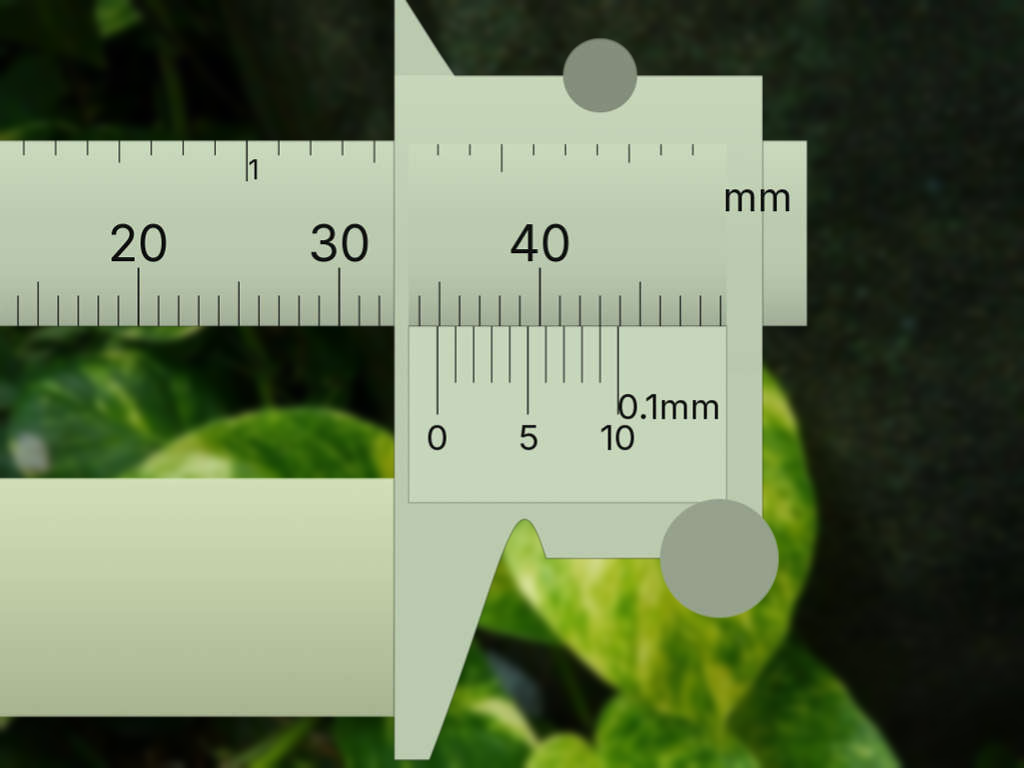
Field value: 34.9 mm
